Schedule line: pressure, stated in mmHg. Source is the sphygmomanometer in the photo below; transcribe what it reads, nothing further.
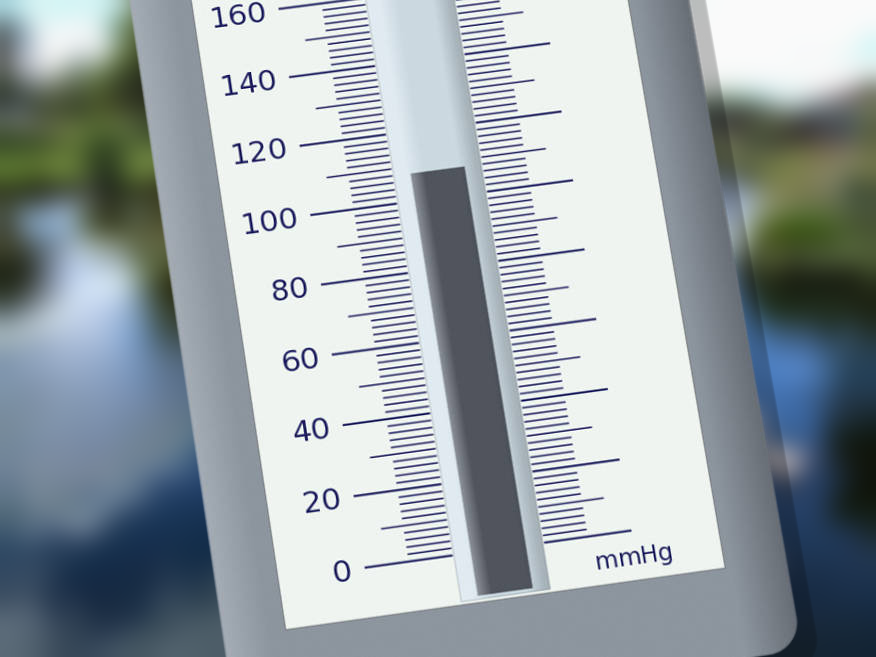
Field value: 108 mmHg
